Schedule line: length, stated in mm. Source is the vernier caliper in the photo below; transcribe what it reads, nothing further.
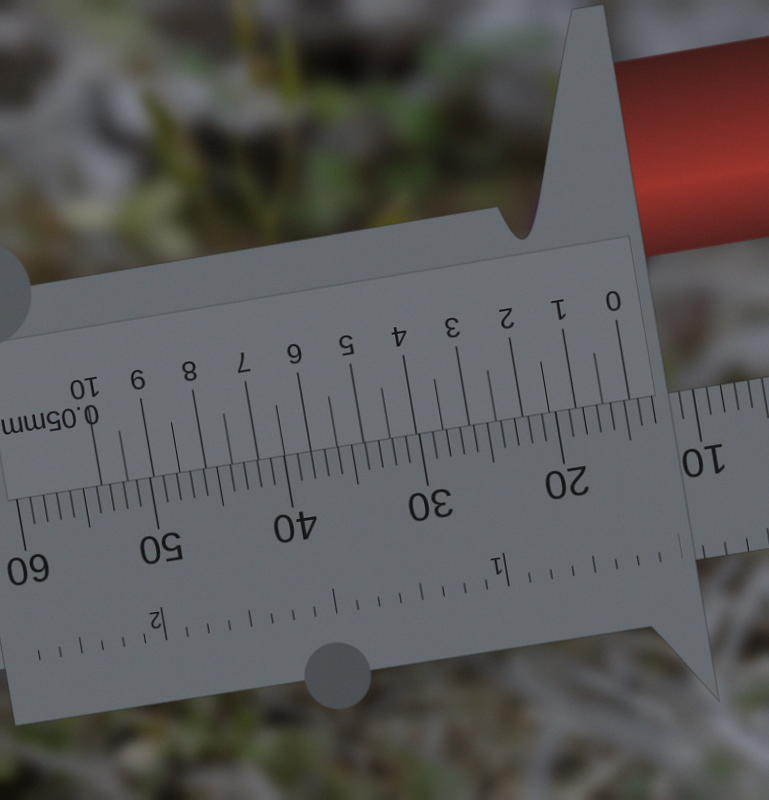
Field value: 14.6 mm
